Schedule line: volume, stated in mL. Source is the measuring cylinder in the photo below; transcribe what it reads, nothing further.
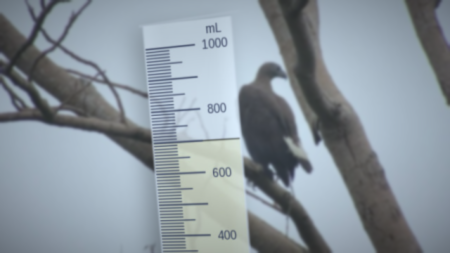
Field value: 700 mL
